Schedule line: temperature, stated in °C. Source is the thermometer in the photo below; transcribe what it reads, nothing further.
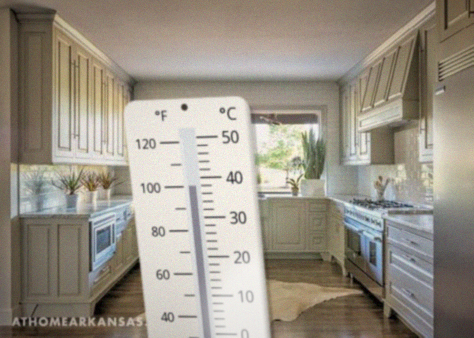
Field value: 38 °C
